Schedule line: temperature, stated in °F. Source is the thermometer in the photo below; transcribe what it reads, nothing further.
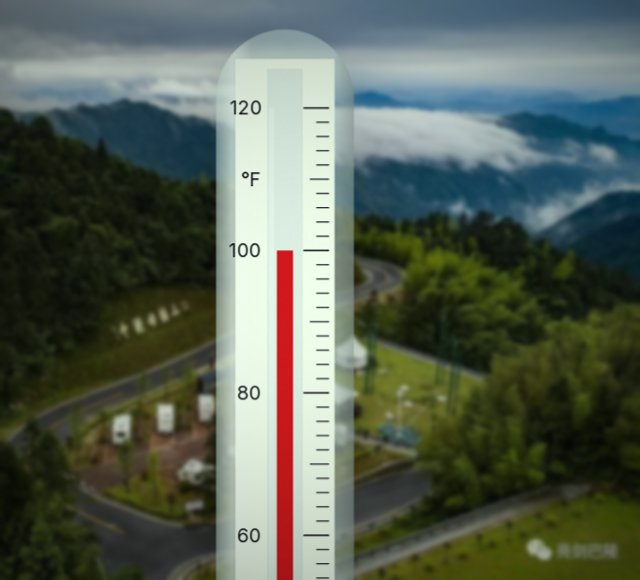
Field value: 100 °F
